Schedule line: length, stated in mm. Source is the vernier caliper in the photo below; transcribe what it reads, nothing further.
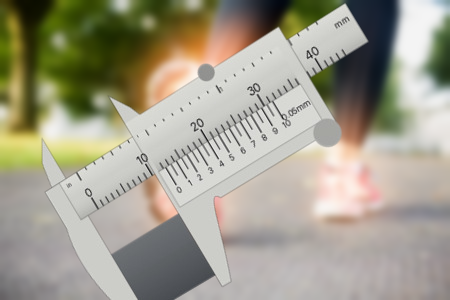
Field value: 12.4 mm
